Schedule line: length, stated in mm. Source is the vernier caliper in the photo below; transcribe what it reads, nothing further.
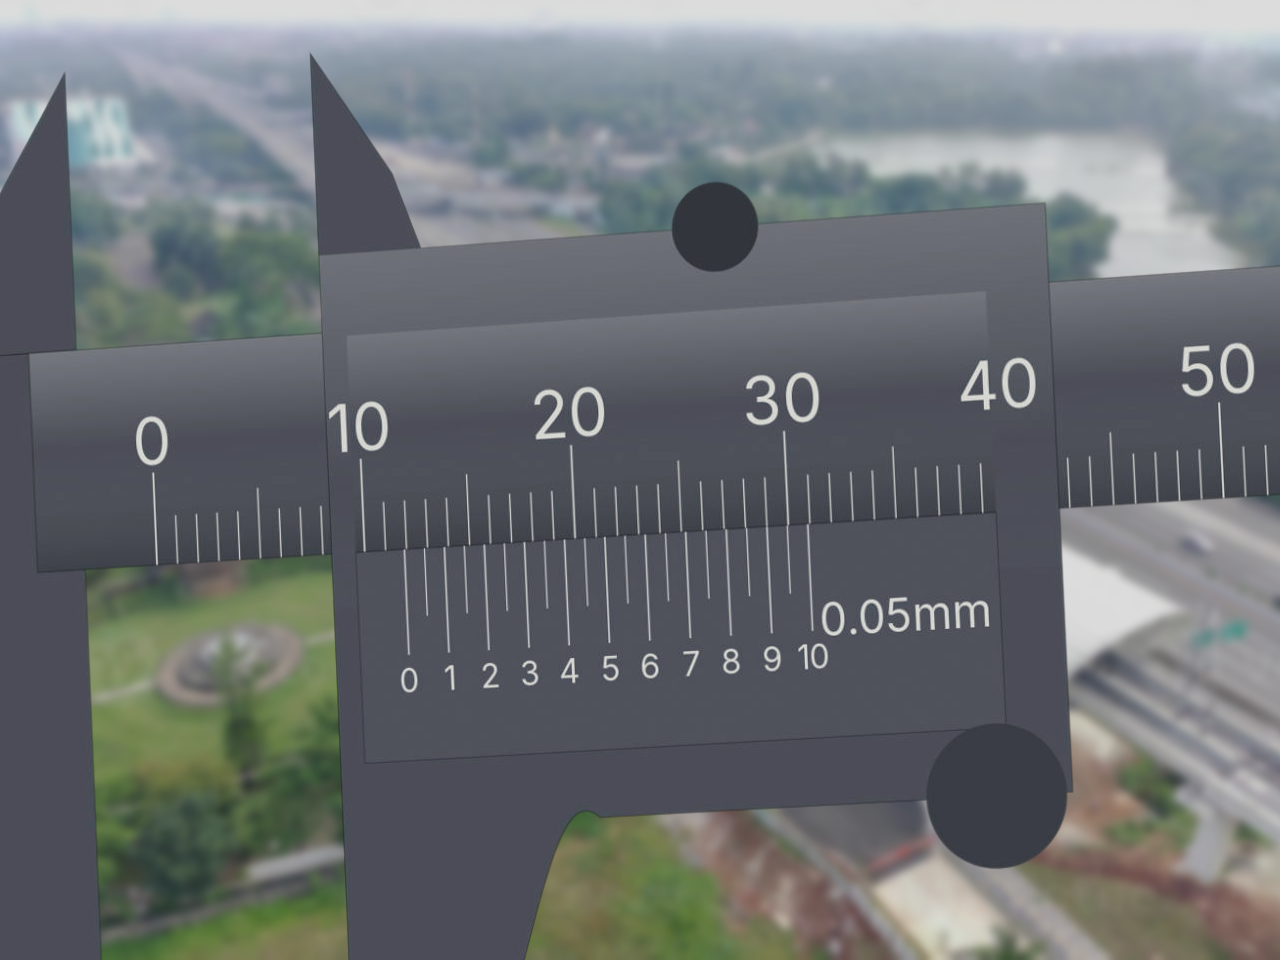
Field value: 11.9 mm
